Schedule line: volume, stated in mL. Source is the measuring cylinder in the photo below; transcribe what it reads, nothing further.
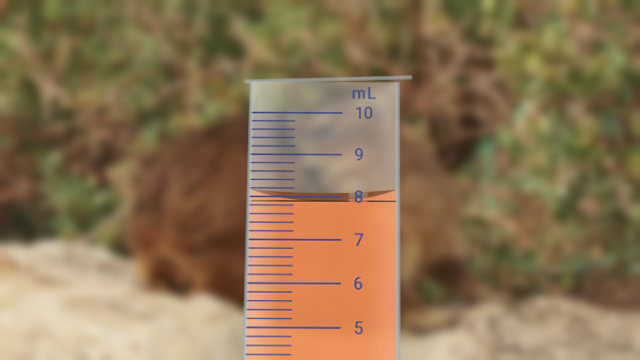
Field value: 7.9 mL
